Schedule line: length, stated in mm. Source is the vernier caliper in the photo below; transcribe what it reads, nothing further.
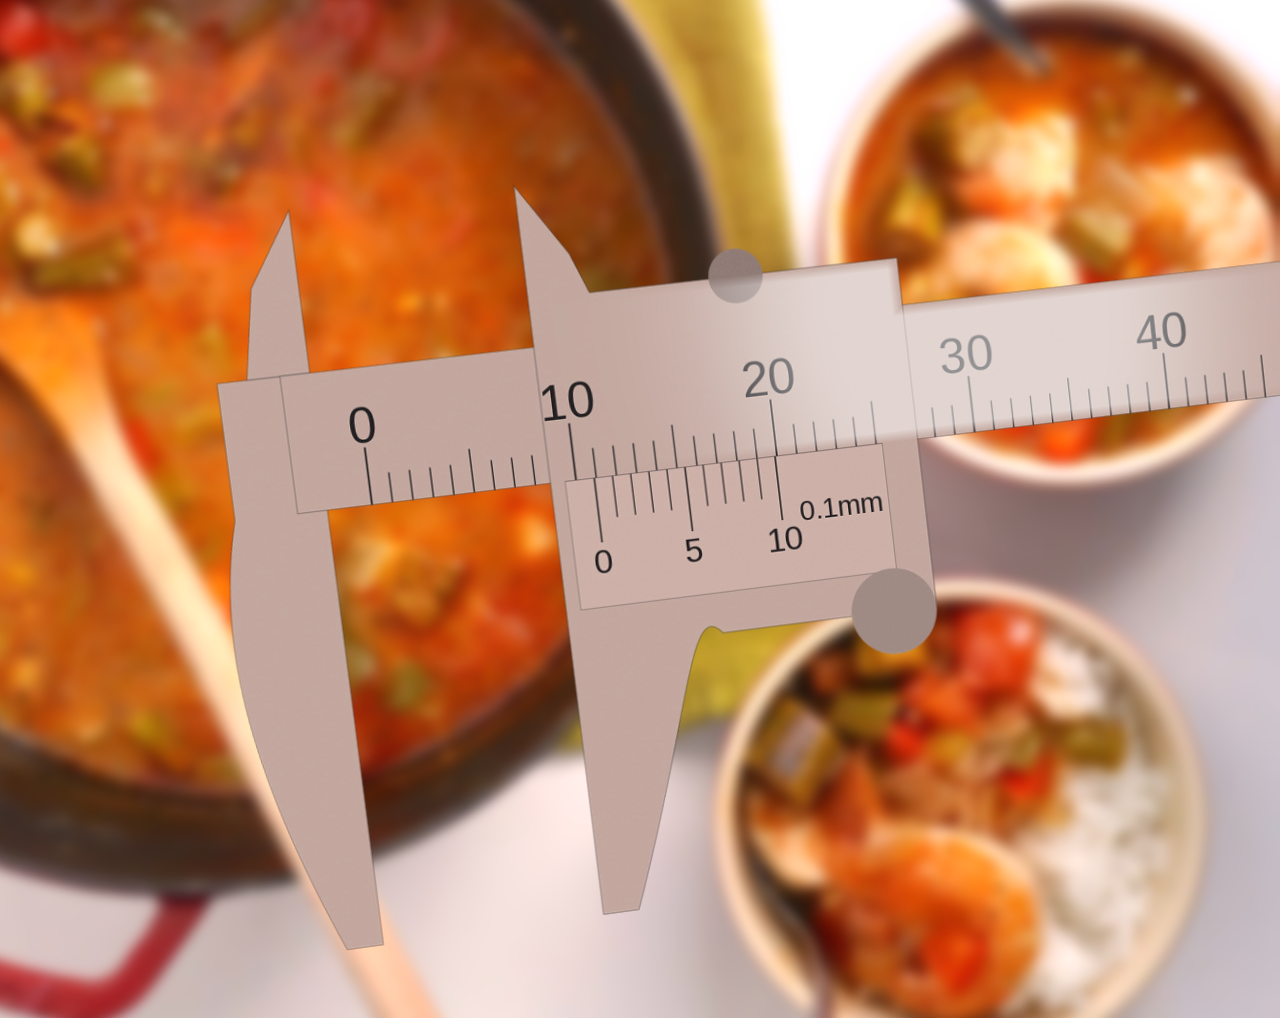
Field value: 10.9 mm
